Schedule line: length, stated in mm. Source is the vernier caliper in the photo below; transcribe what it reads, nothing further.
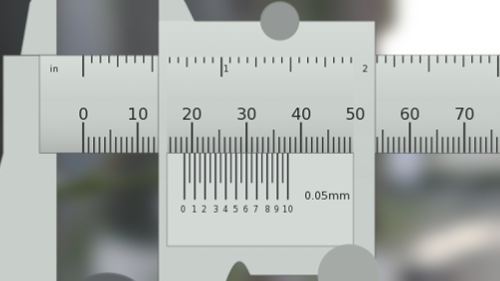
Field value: 18.6 mm
